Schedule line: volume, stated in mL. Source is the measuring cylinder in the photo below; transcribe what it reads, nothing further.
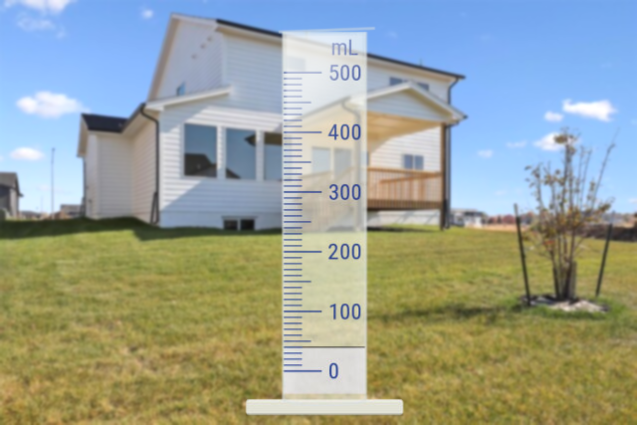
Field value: 40 mL
